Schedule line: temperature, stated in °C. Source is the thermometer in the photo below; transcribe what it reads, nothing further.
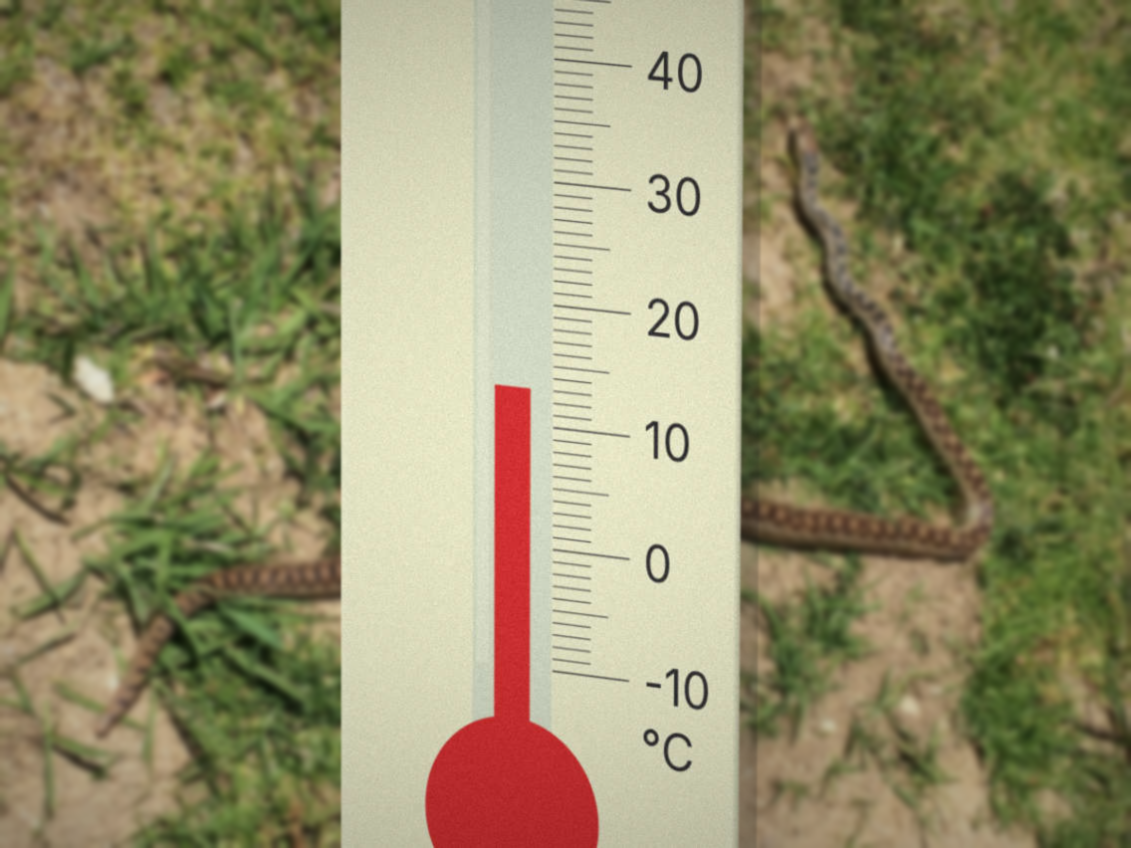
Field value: 13 °C
